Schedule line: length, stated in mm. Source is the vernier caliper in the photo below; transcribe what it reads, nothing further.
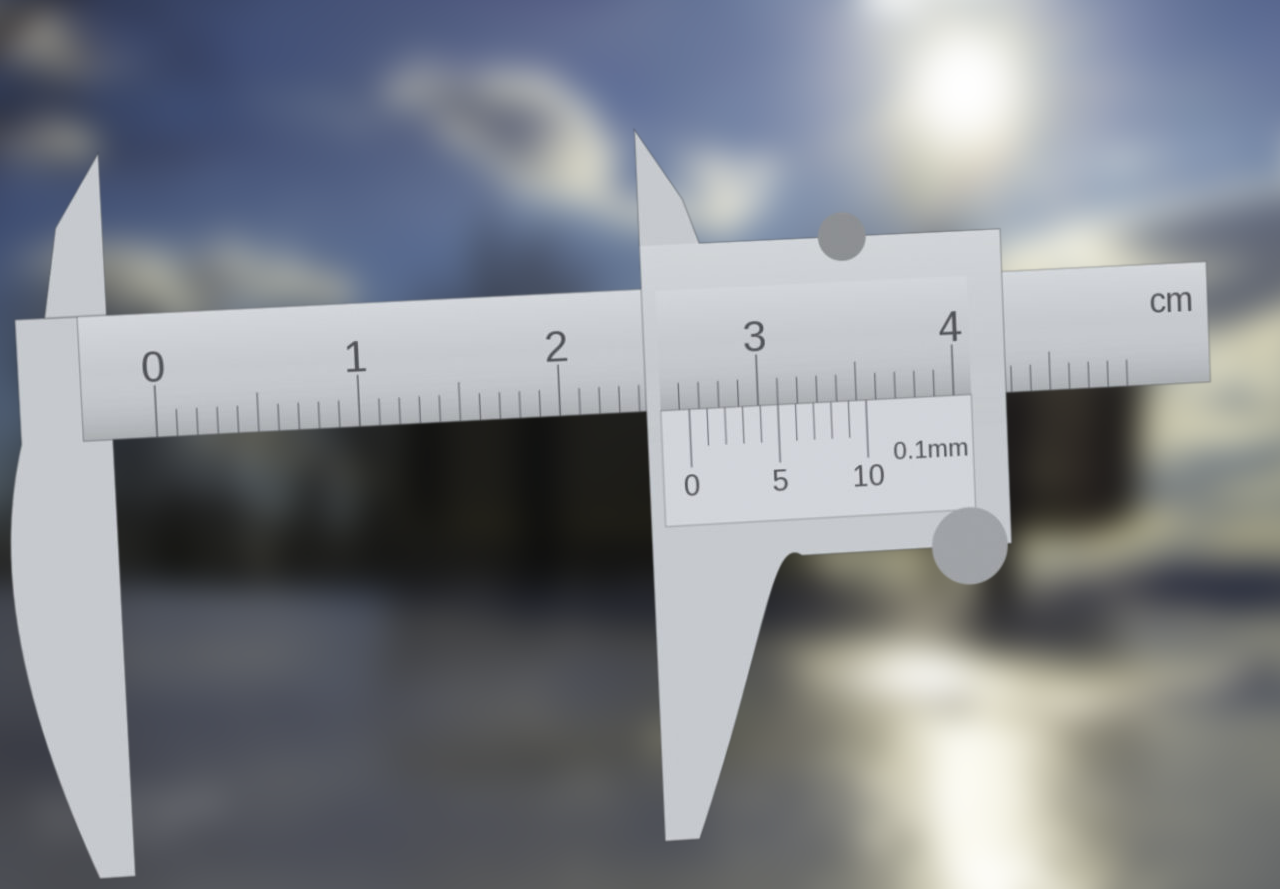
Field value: 26.5 mm
